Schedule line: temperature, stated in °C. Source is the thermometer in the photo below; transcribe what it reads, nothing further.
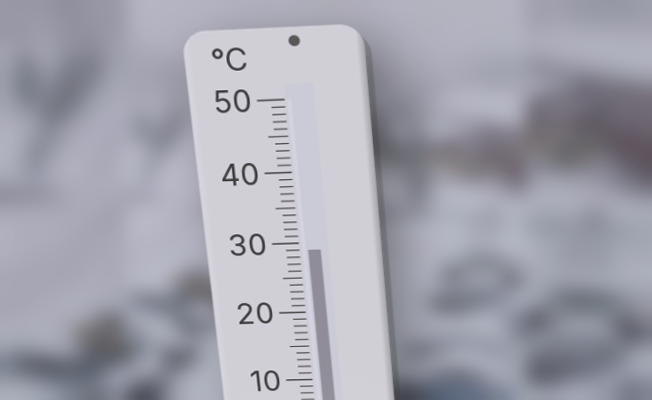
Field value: 29 °C
